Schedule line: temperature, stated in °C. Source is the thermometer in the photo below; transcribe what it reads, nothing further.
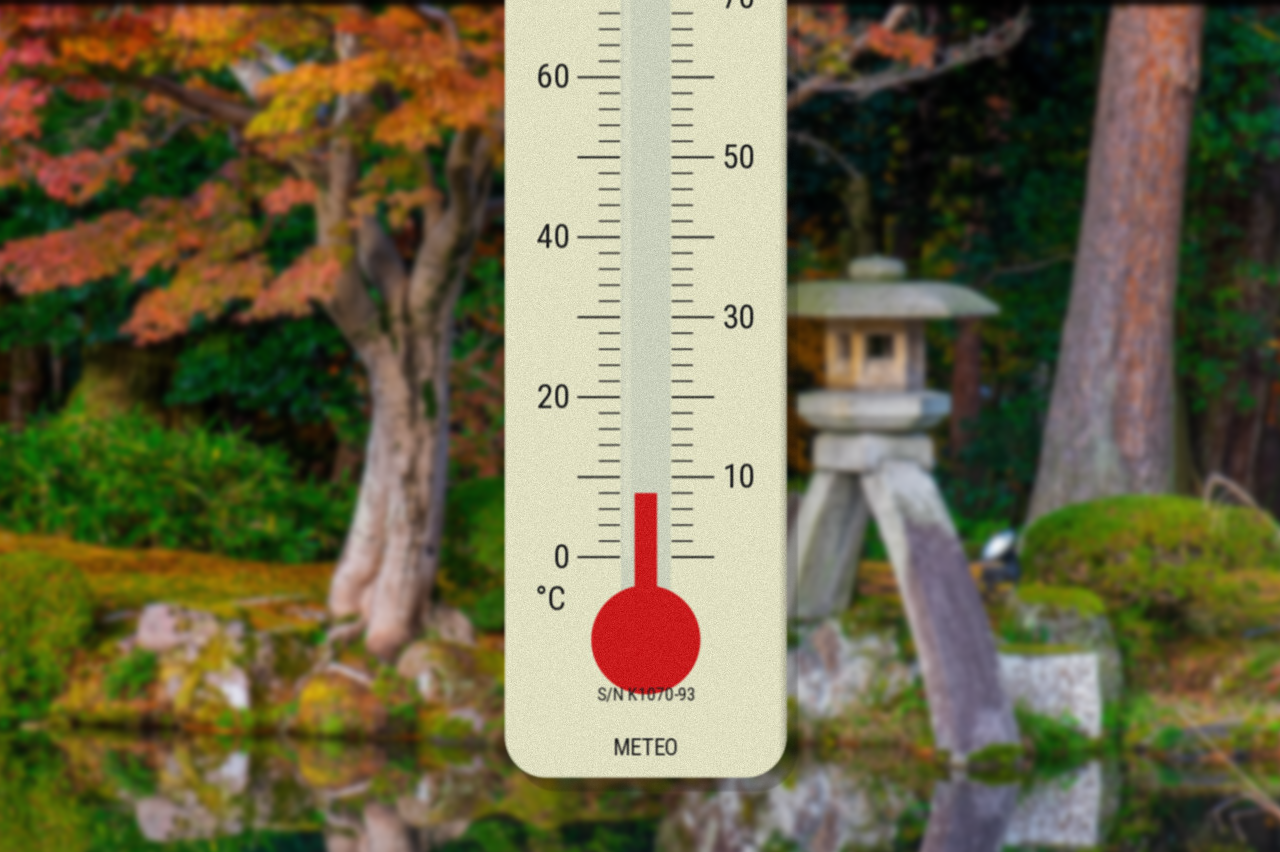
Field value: 8 °C
